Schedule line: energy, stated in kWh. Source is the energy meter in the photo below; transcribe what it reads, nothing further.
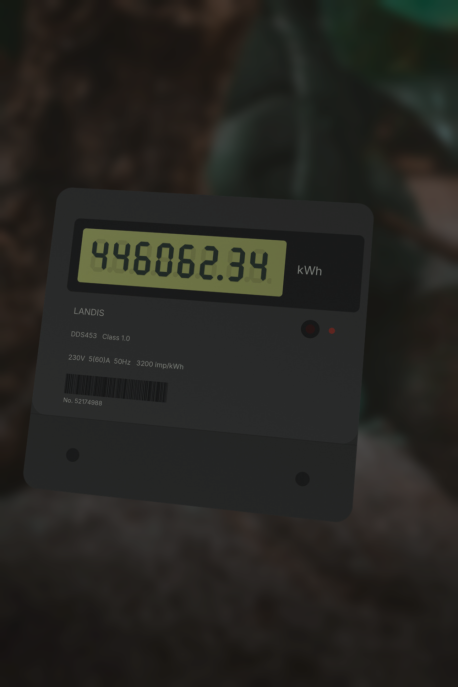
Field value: 446062.34 kWh
